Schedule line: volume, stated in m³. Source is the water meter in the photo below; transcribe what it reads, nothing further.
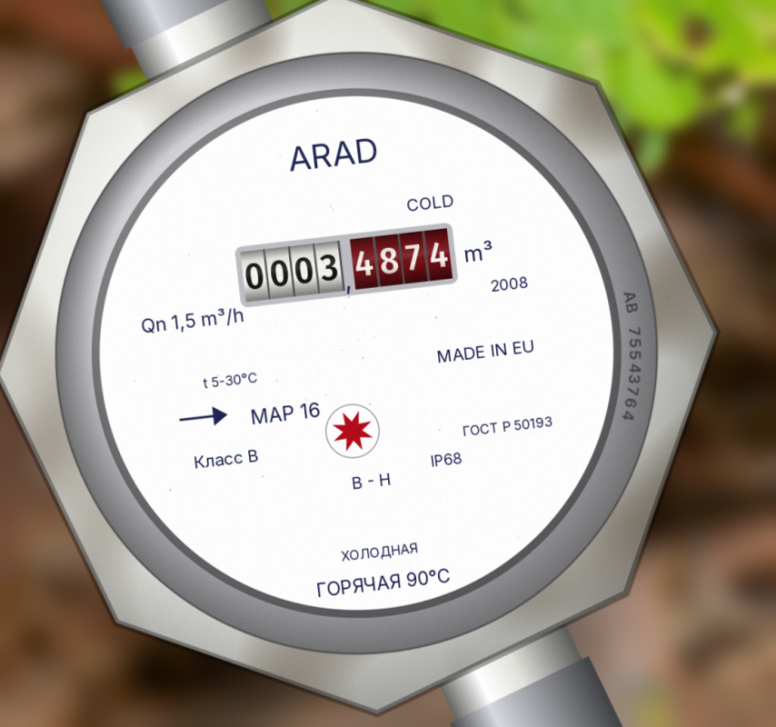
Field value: 3.4874 m³
